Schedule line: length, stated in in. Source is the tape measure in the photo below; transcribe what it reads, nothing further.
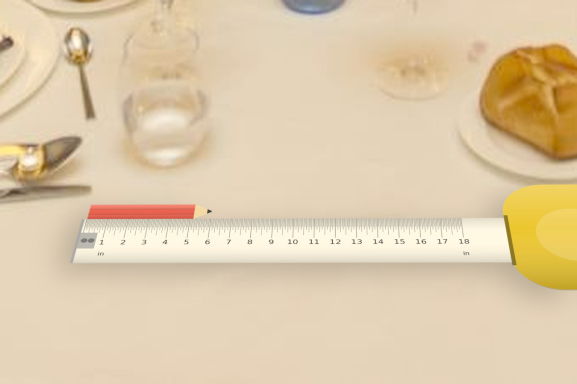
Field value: 6 in
